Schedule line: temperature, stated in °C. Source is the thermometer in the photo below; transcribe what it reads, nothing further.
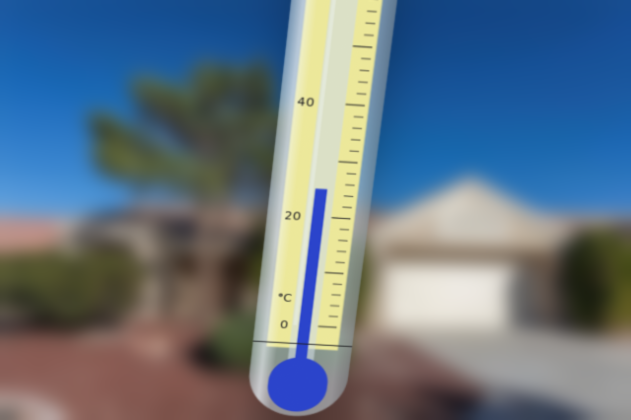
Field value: 25 °C
